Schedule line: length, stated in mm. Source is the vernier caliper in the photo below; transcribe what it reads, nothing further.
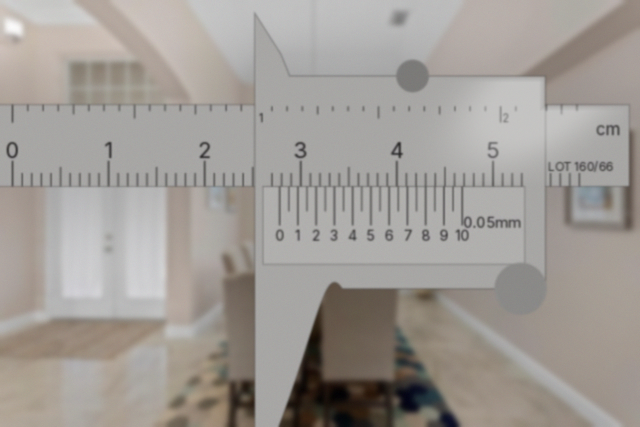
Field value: 27.8 mm
